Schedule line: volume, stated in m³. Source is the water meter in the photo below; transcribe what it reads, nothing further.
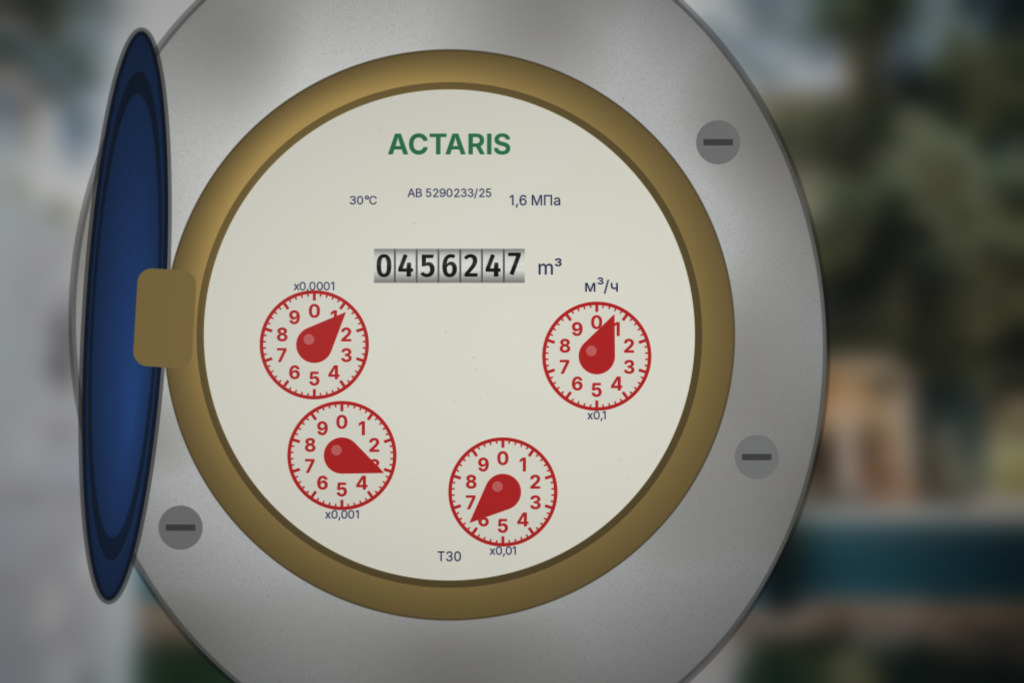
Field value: 456247.0631 m³
